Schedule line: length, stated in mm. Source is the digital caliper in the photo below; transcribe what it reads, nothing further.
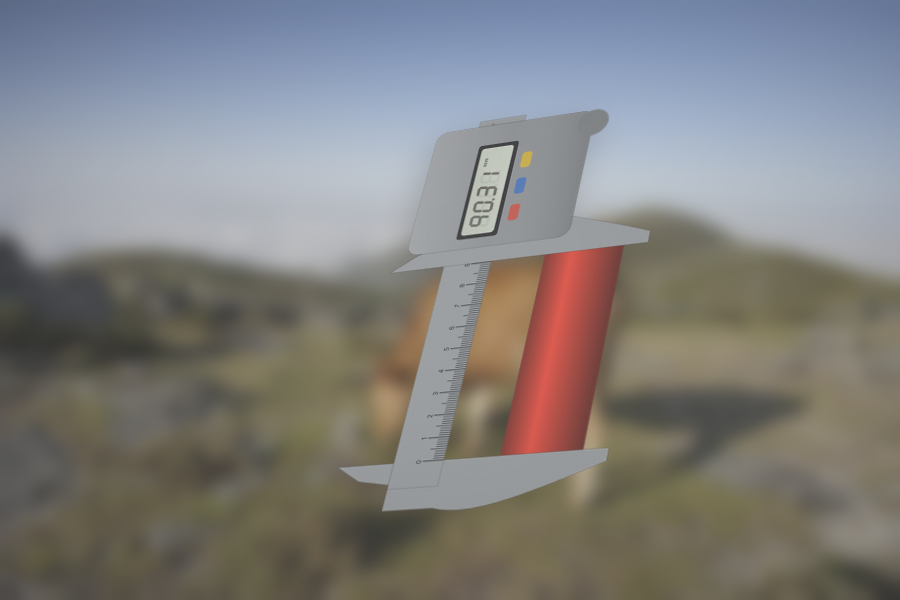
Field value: 90.31 mm
